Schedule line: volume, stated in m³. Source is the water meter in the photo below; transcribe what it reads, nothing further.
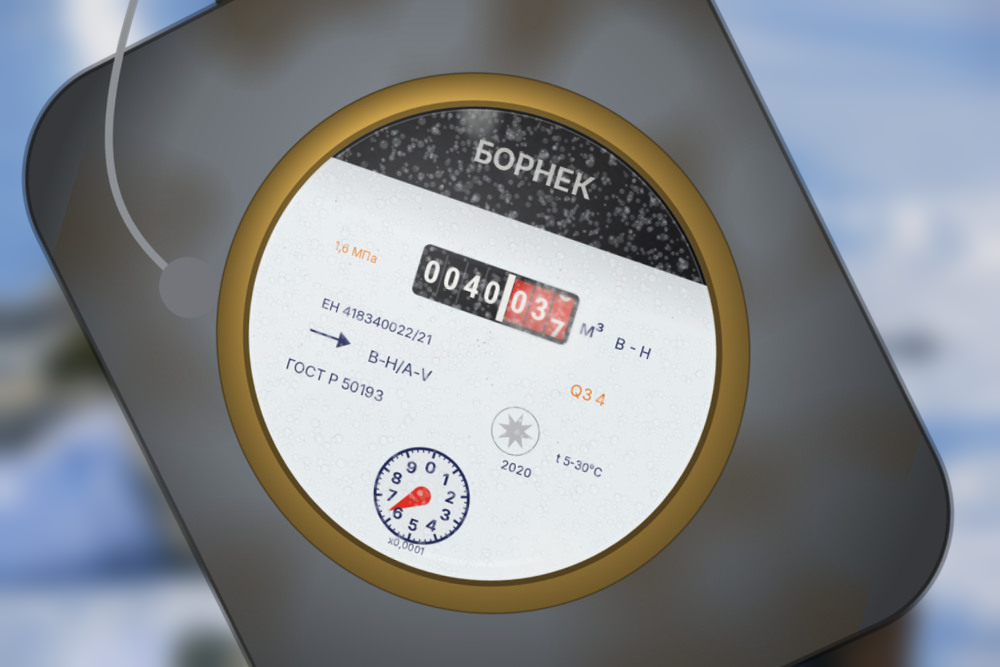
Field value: 40.0366 m³
